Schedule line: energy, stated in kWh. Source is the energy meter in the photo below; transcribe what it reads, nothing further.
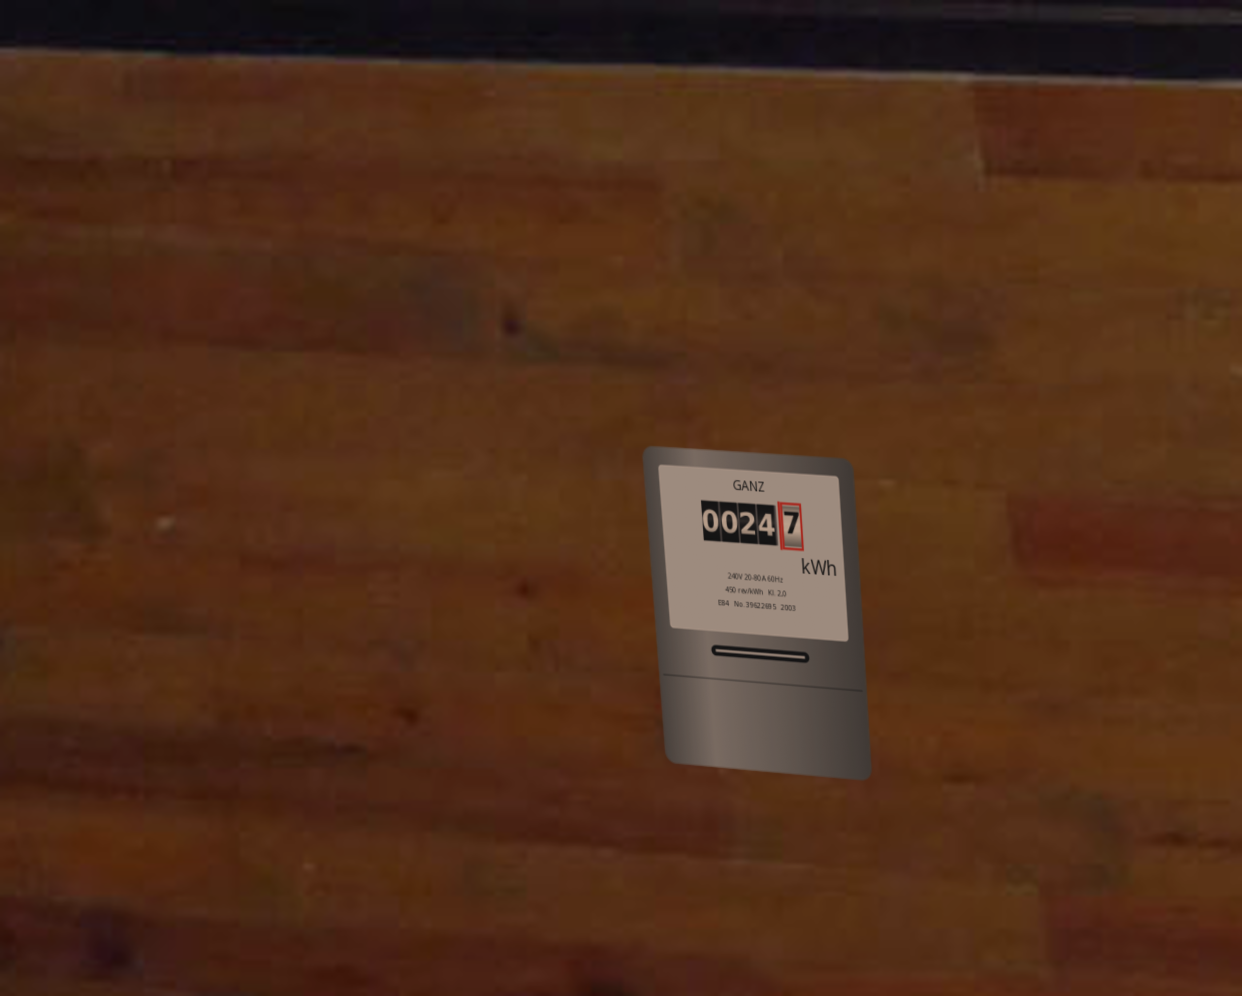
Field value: 24.7 kWh
